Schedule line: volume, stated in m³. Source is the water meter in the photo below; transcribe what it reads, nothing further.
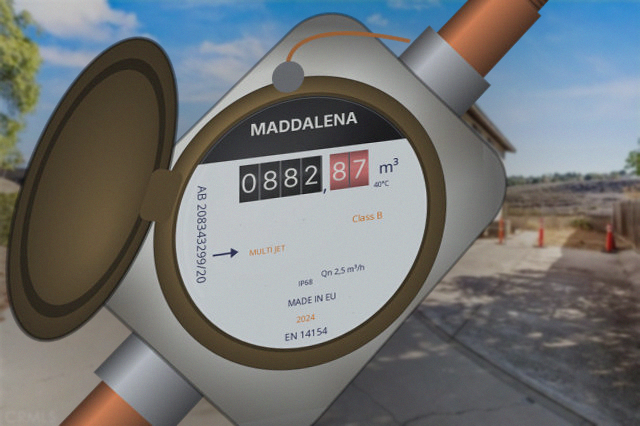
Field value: 882.87 m³
